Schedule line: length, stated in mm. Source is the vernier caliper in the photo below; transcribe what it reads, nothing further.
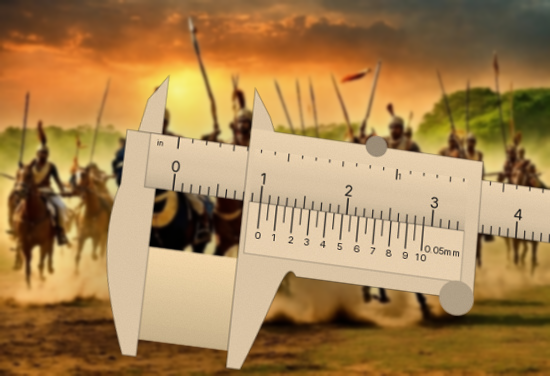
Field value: 10.0 mm
